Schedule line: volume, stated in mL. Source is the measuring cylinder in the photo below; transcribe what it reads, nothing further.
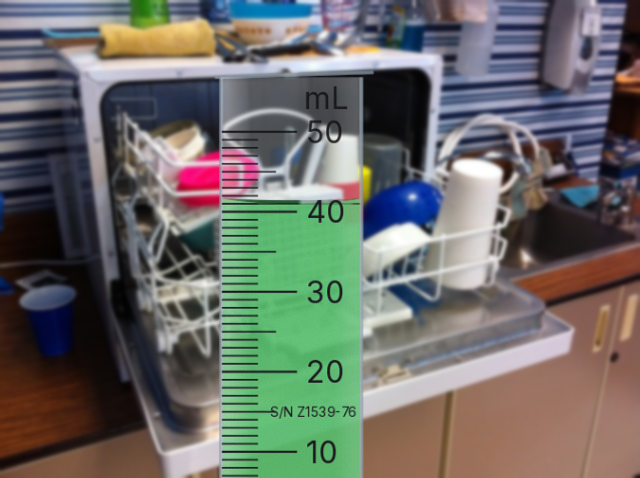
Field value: 41 mL
